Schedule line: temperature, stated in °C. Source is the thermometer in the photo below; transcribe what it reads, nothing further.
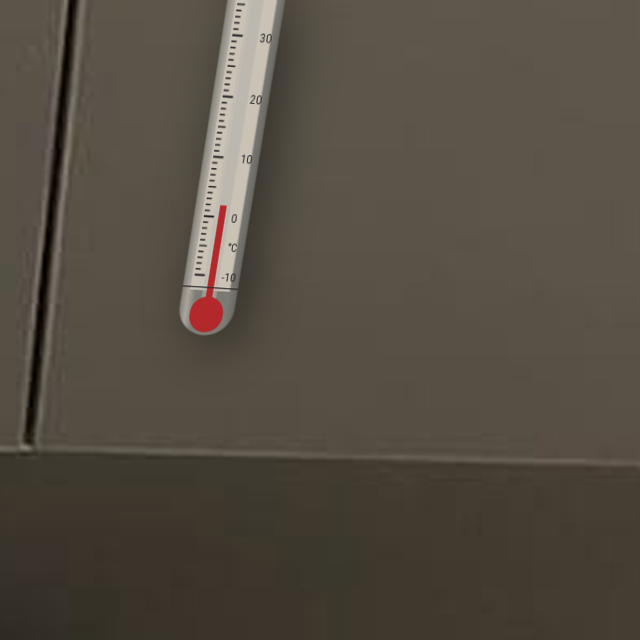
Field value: 2 °C
